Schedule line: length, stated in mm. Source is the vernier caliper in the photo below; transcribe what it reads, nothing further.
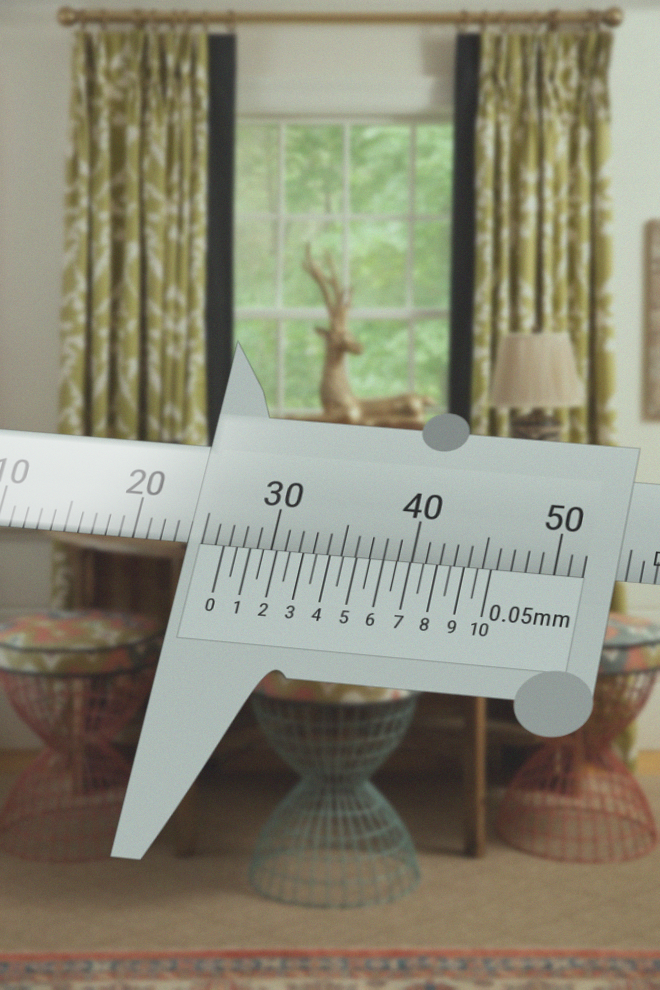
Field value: 26.6 mm
